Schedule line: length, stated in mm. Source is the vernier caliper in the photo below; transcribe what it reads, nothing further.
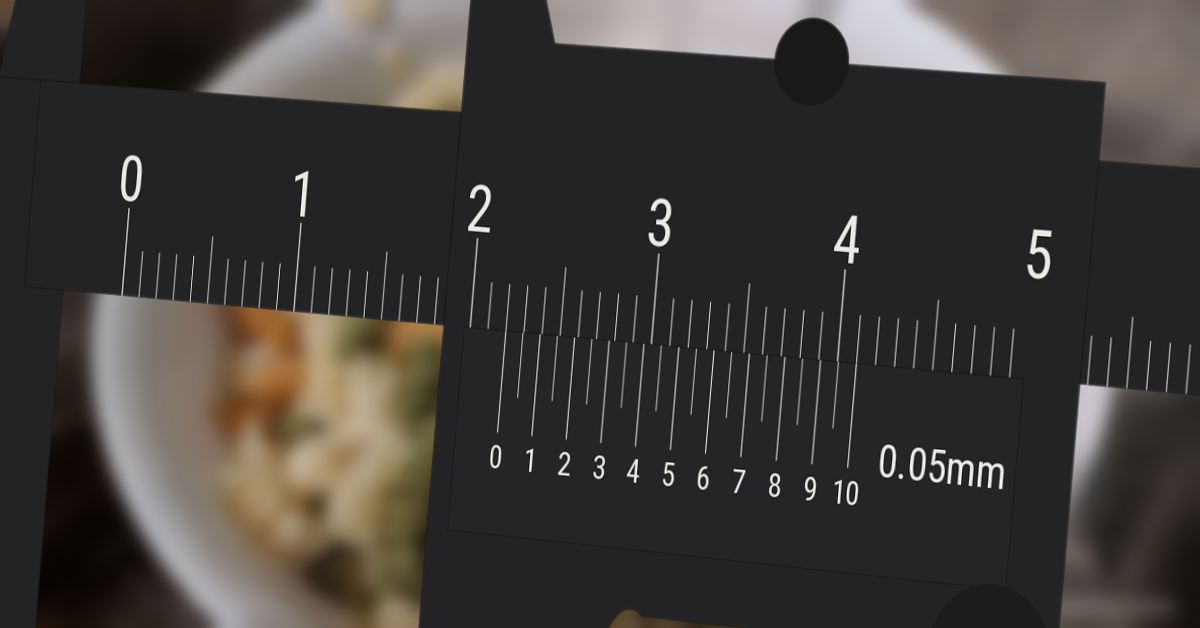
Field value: 22.0 mm
